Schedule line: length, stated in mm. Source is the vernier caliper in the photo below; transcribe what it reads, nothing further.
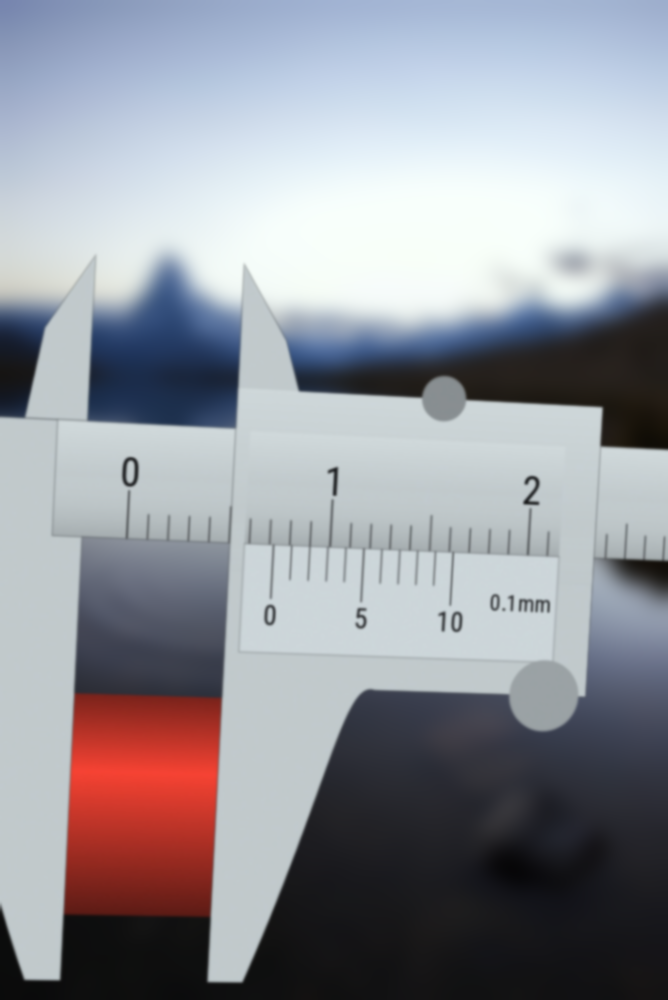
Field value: 7.2 mm
